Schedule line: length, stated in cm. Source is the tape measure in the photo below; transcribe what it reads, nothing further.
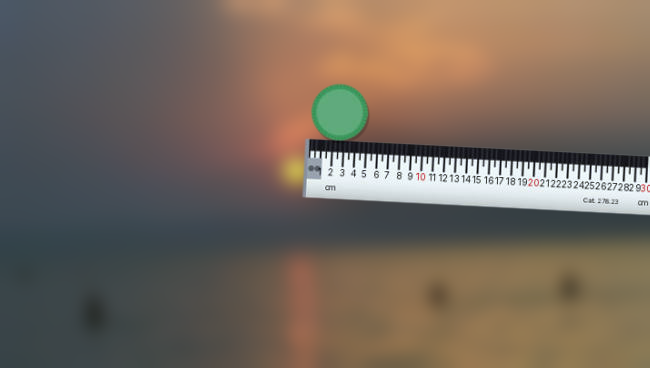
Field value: 5 cm
